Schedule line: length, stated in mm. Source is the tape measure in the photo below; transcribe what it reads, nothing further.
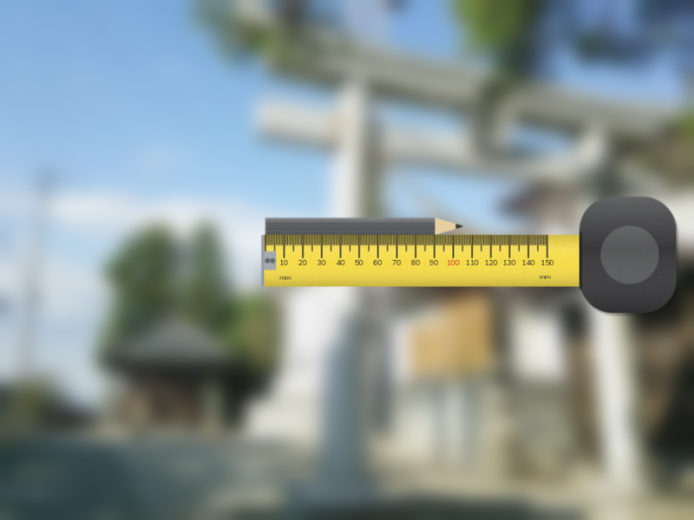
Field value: 105 mm
